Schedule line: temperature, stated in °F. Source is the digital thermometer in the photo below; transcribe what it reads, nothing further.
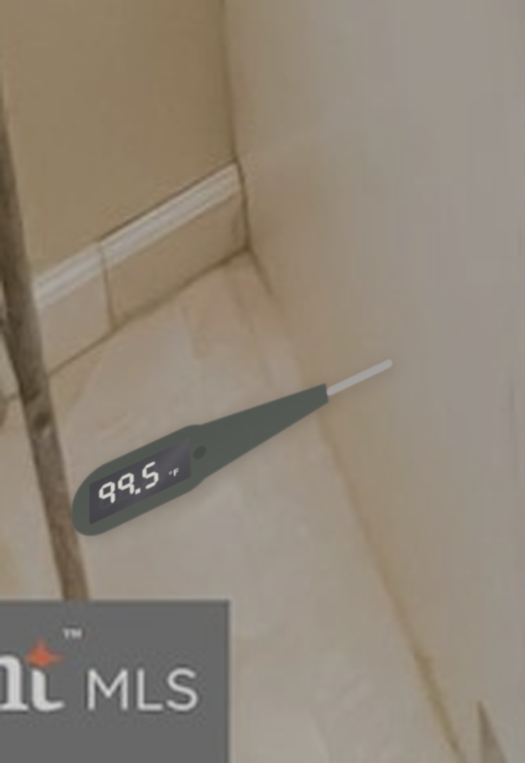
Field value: 99.5 °F
